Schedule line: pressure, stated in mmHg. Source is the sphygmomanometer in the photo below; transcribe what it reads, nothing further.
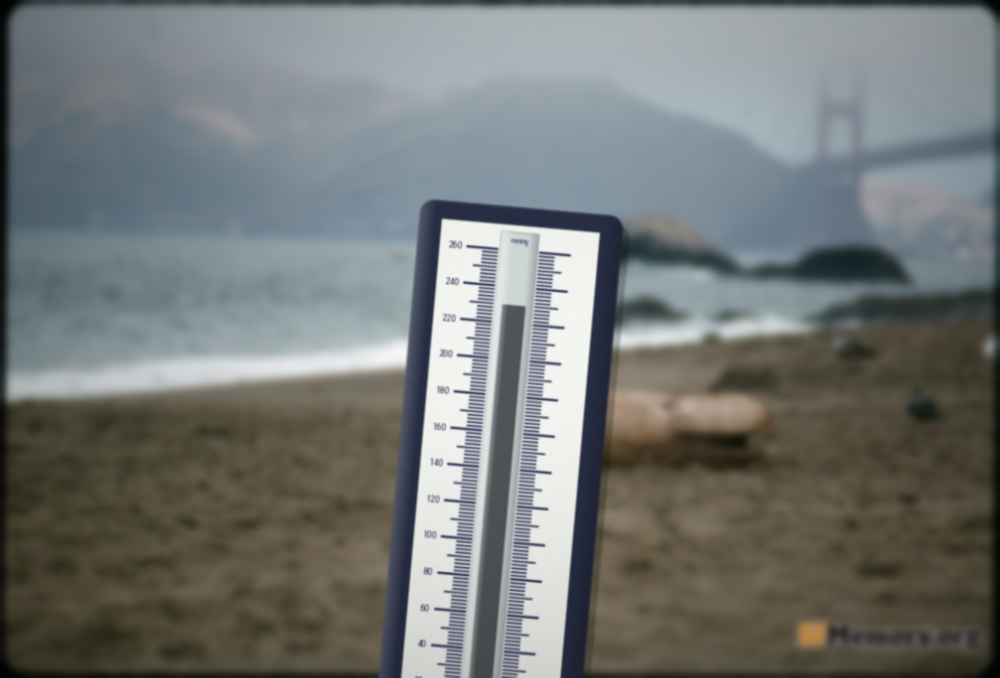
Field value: 230 mmHg
